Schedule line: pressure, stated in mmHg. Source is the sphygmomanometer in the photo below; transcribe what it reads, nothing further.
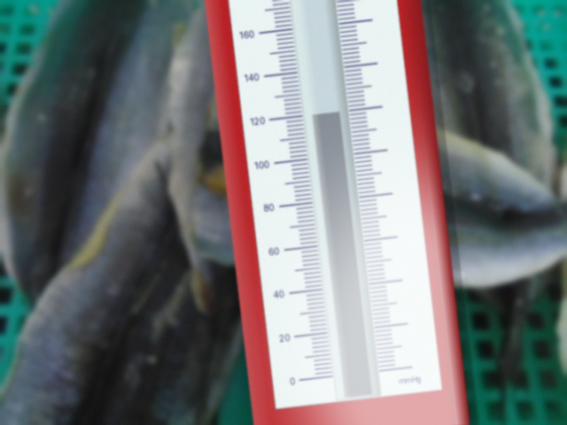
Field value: 120 mmHg
